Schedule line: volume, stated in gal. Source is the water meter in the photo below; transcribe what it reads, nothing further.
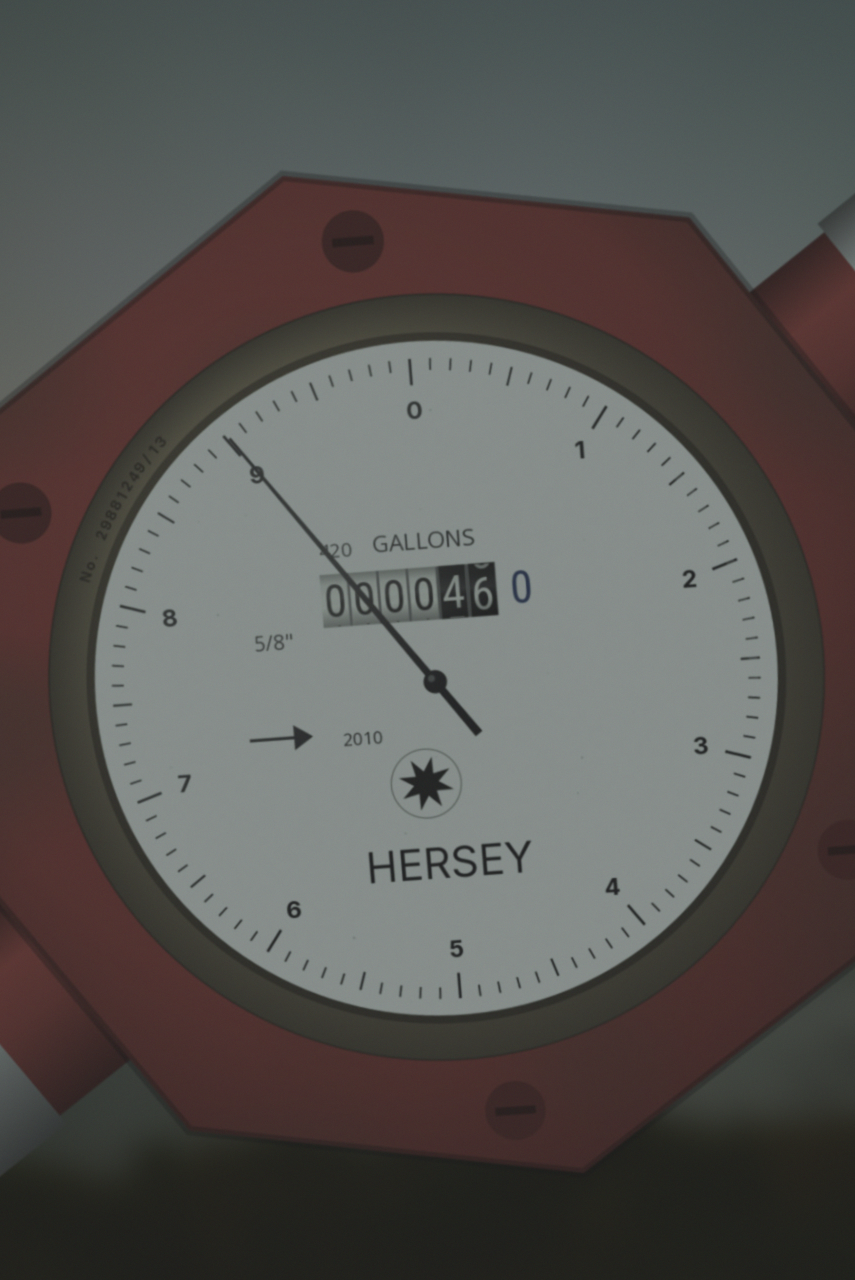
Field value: 459.0 gal
